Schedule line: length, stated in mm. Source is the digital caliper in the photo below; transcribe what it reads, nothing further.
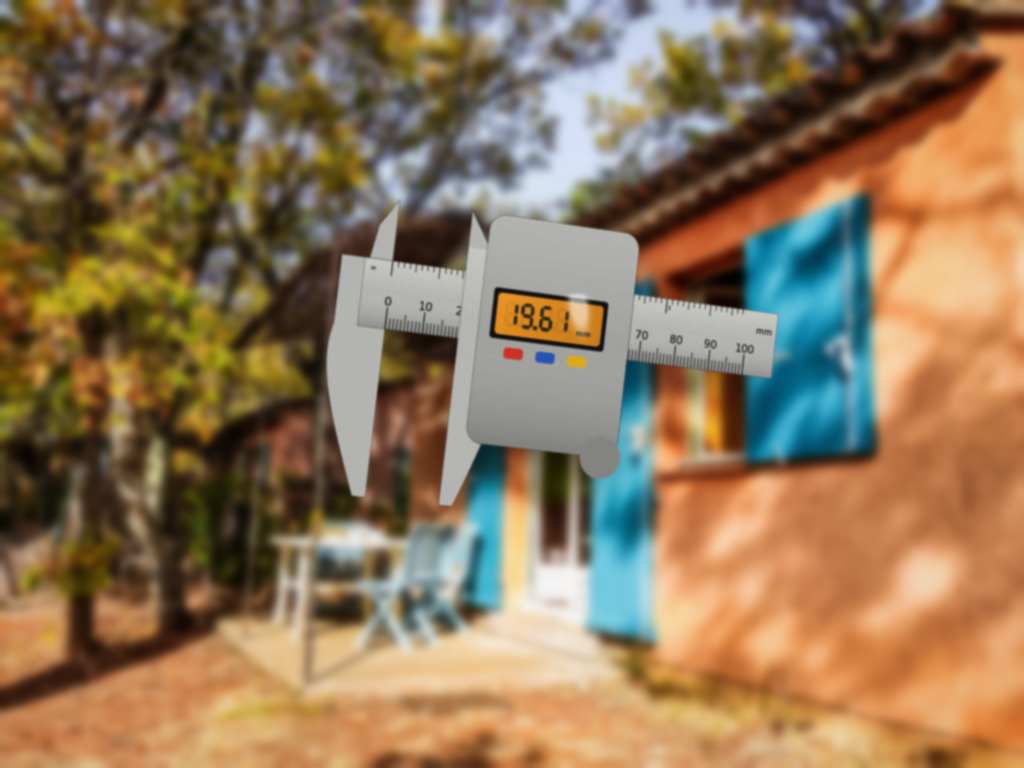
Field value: 19.61 mm
